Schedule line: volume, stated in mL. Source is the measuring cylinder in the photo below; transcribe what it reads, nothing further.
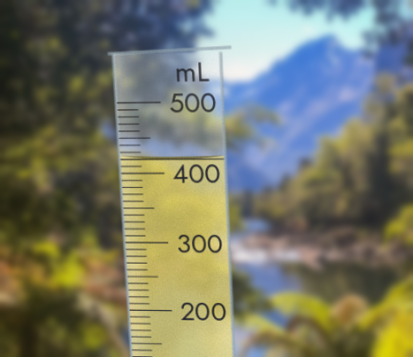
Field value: 420 mL
